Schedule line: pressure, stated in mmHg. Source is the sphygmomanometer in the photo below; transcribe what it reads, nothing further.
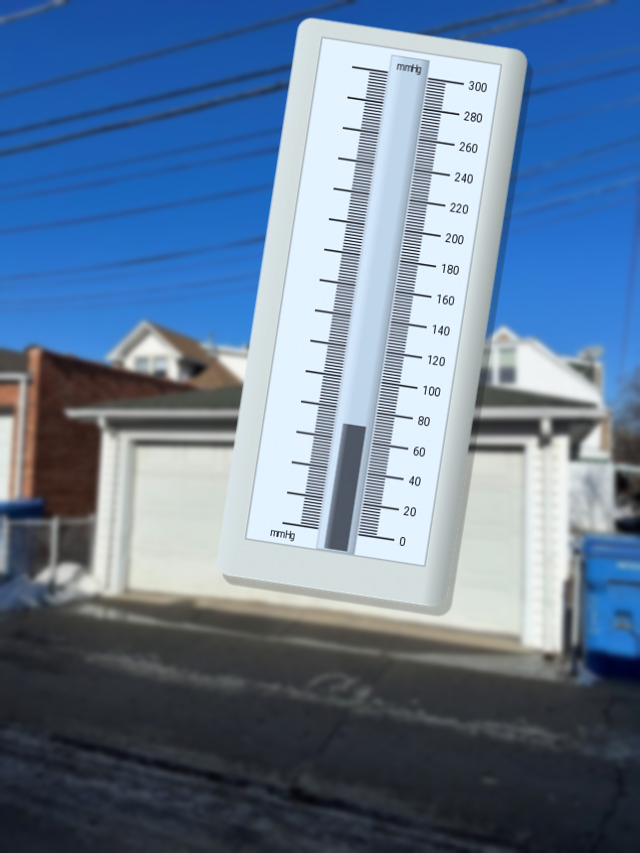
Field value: 70 mmHg
